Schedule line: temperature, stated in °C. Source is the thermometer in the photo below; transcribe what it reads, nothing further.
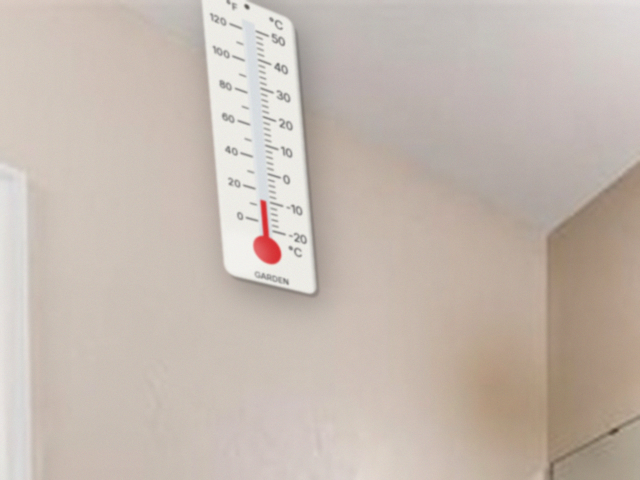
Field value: -10 °C
